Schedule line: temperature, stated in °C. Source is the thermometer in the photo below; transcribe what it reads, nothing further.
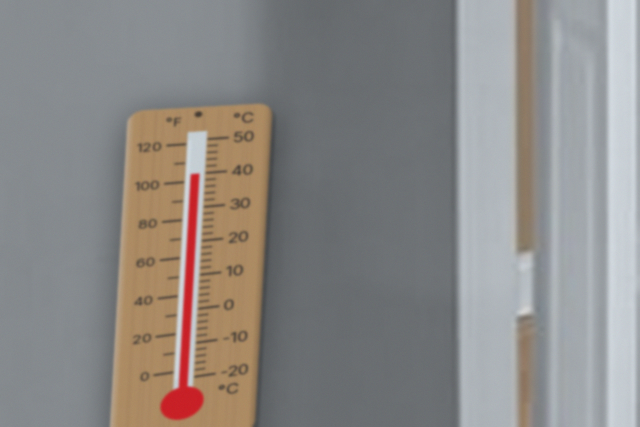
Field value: 40 °C
